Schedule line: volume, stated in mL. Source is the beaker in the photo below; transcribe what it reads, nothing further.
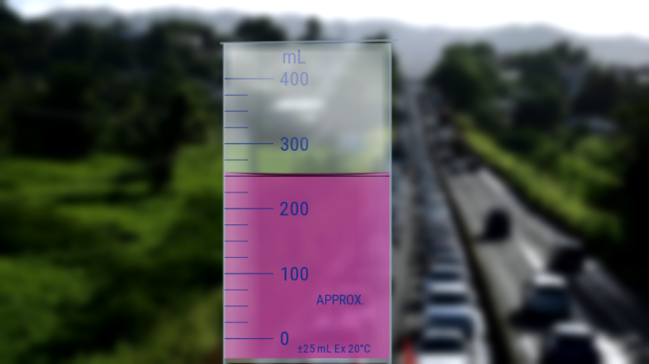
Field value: 250 mL
